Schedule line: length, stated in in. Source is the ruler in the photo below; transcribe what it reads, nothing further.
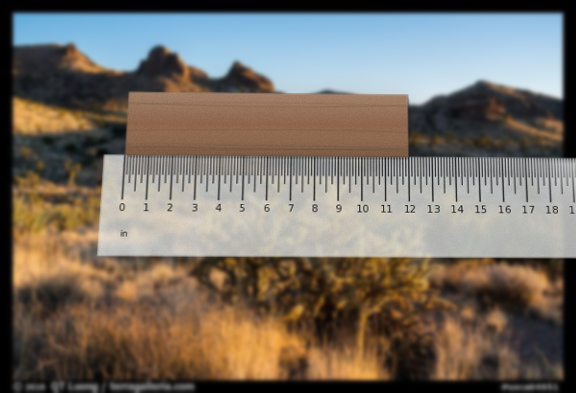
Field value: 12 in
